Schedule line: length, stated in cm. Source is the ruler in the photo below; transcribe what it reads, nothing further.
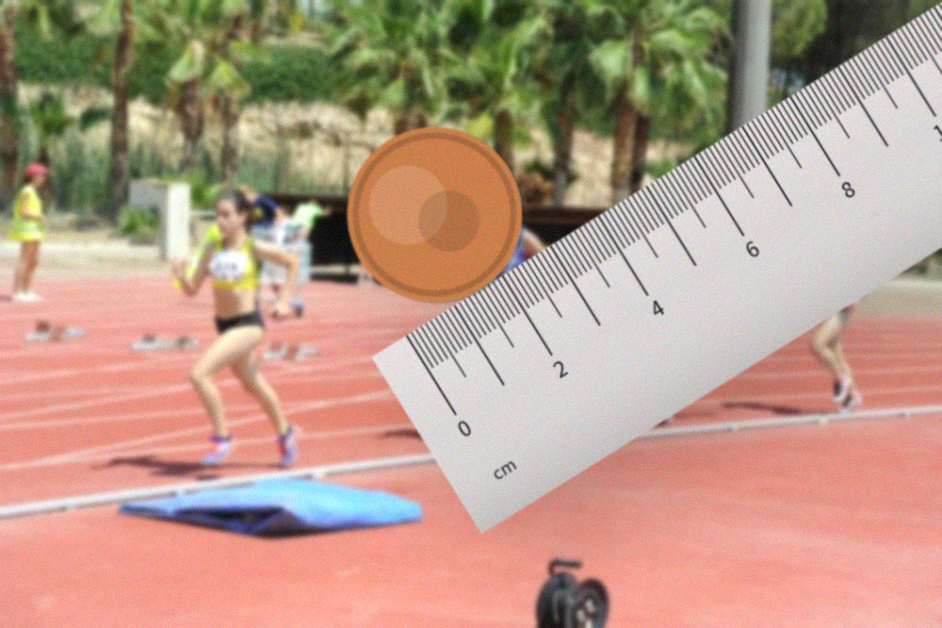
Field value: 3.1 cm
